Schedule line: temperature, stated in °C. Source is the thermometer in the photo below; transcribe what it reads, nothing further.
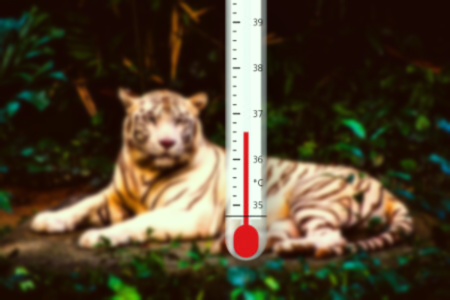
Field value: 36.6 °C
